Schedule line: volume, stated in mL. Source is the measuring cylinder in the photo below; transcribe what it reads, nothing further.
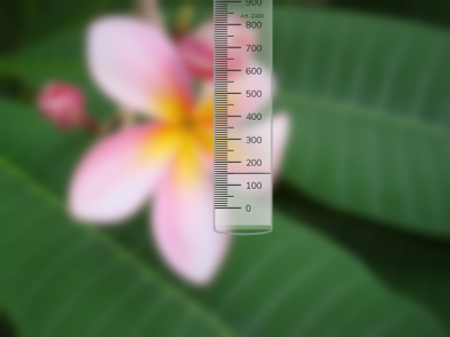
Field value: 150 mL
